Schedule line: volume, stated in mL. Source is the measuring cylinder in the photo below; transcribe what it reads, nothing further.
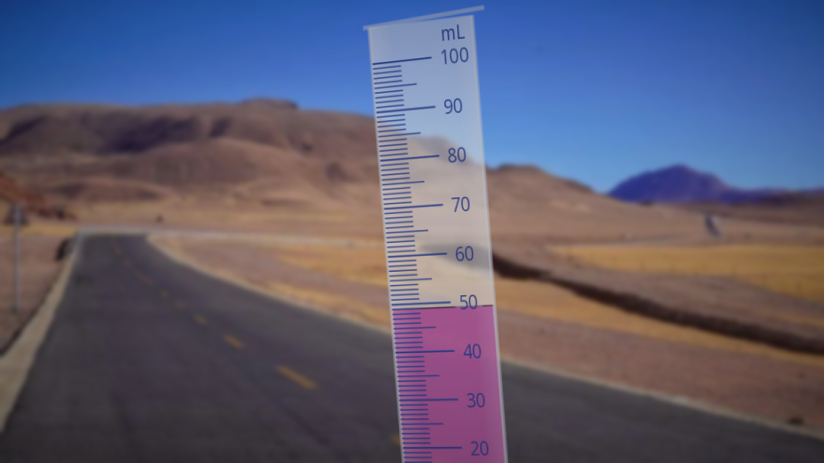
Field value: 49 mL
